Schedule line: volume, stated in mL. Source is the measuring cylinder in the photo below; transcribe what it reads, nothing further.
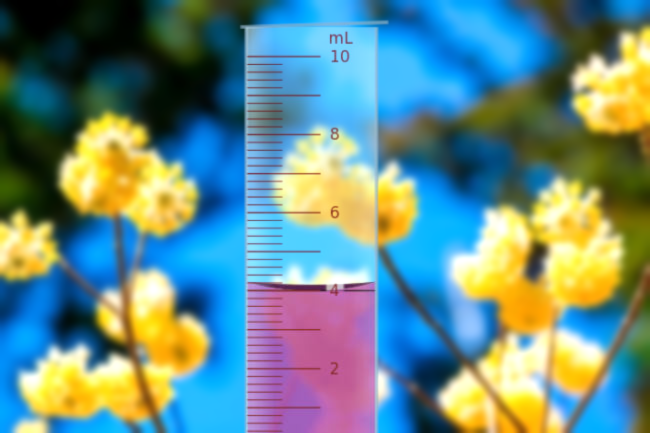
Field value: 4 mL
